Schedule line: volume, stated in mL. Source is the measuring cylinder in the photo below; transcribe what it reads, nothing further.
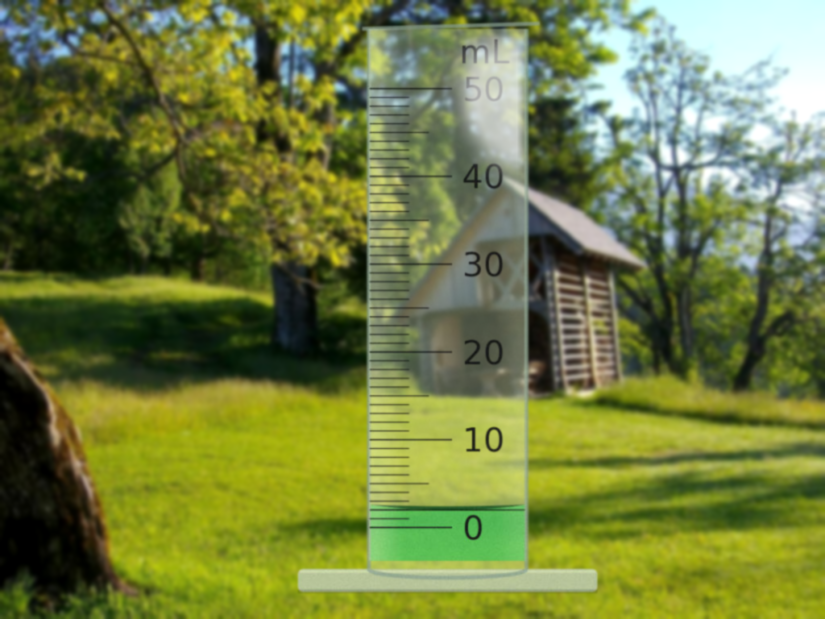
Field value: 2 mL
